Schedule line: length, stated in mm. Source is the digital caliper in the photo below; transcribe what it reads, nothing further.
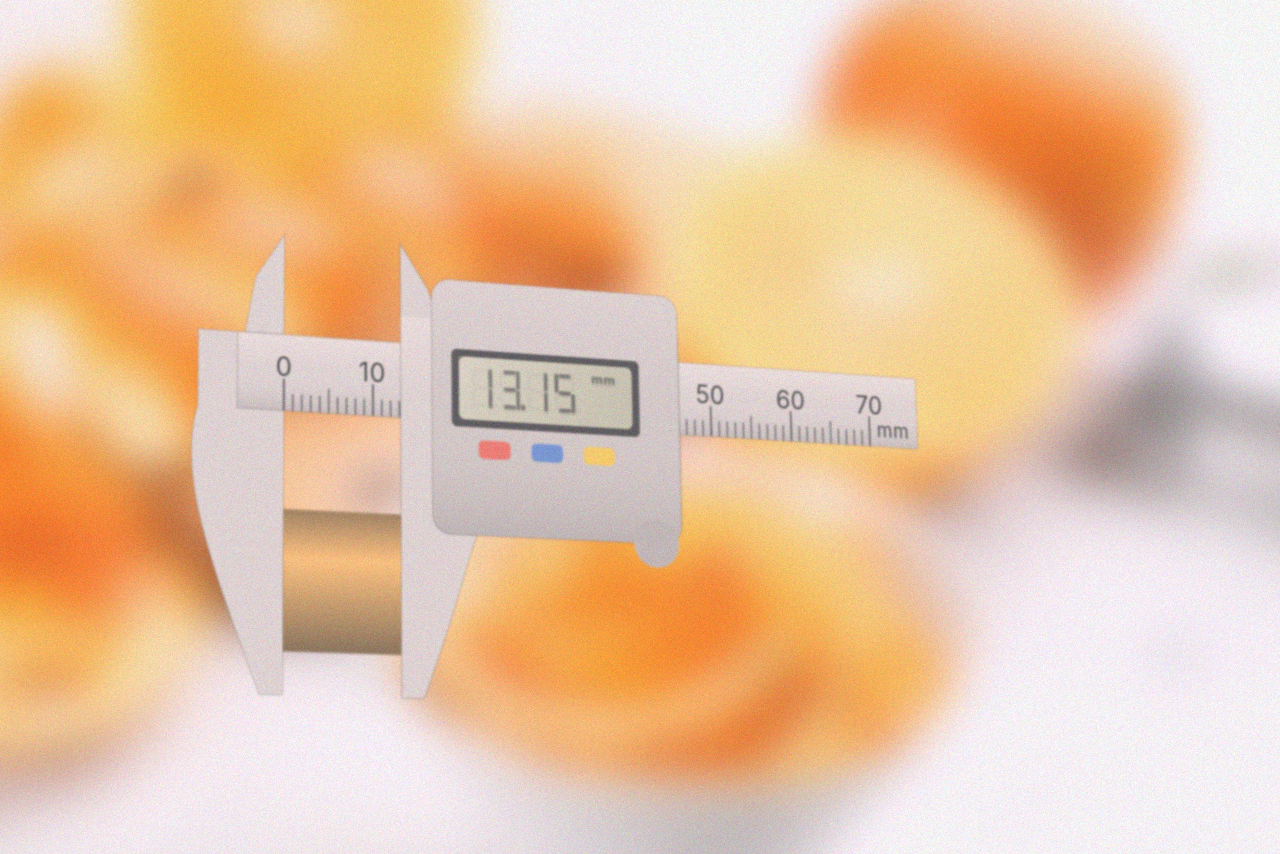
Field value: 13.15 mm
